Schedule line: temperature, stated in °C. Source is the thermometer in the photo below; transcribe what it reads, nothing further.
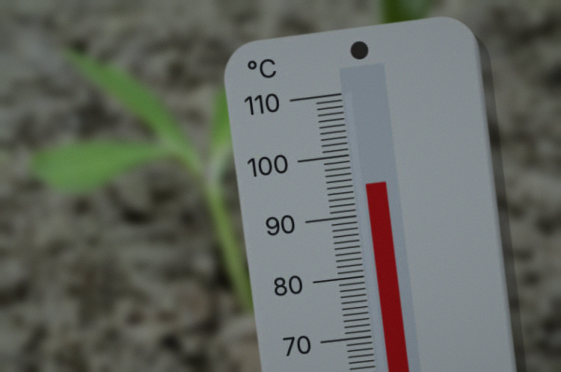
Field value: 95 °C
